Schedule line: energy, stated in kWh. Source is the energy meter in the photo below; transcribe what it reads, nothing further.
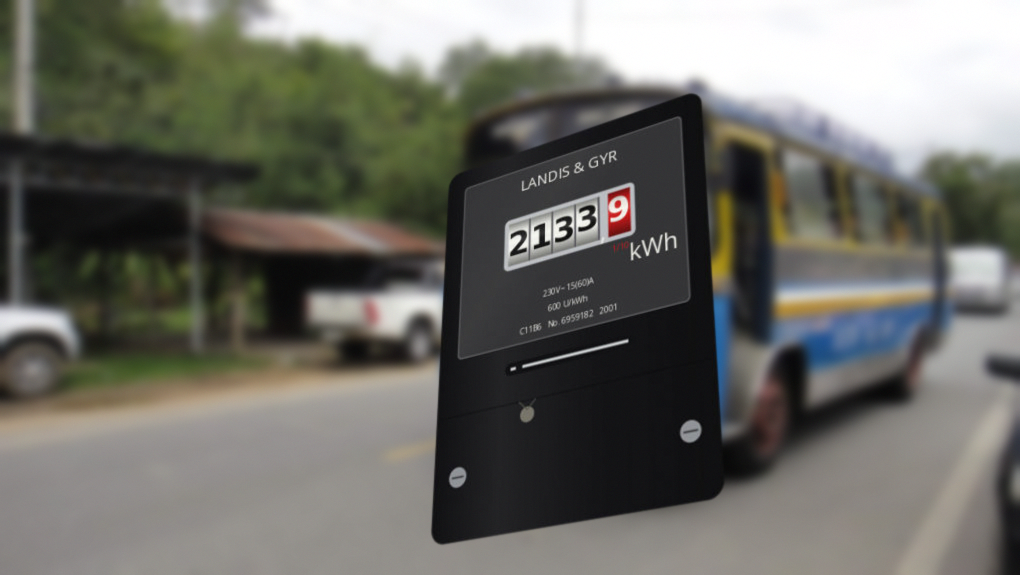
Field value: 2133.9 kWh
